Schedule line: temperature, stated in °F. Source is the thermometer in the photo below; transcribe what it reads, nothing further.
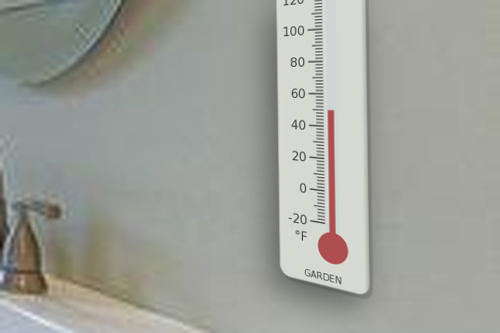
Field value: 50 °F
